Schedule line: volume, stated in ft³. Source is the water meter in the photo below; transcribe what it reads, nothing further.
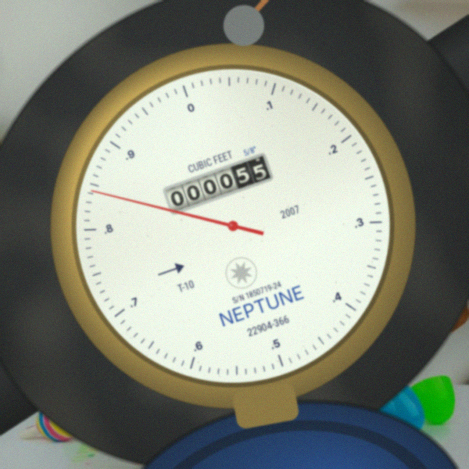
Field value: 54.84 ft³
